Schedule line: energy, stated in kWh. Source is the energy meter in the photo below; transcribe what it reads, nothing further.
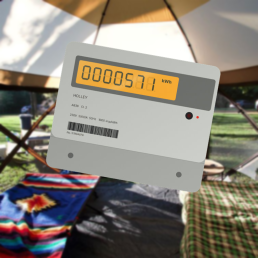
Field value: 571 kWh
